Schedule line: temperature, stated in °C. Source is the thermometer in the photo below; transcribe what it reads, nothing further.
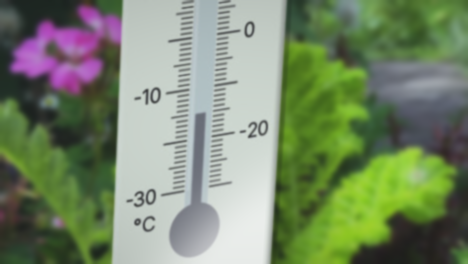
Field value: -15 °C
